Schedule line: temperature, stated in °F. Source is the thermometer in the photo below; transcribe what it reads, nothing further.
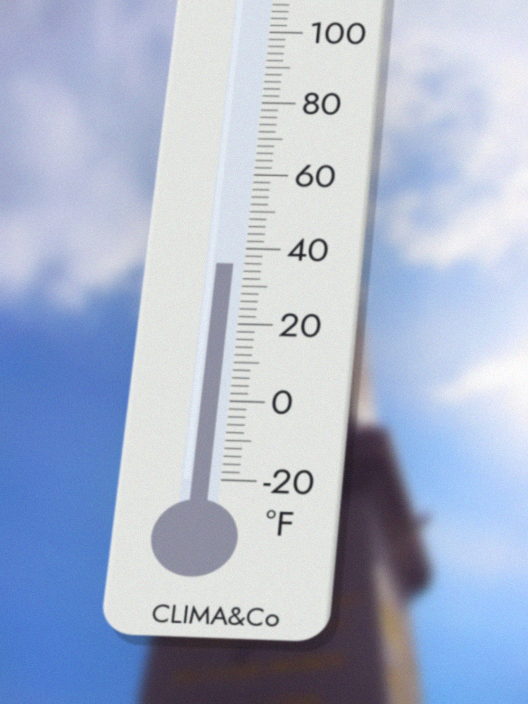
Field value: 36 °F
